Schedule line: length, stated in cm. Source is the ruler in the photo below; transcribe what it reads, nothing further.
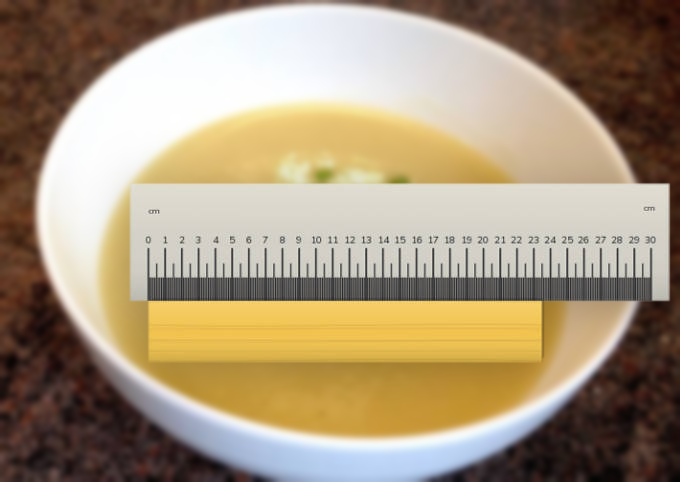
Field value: 23.5 cm
